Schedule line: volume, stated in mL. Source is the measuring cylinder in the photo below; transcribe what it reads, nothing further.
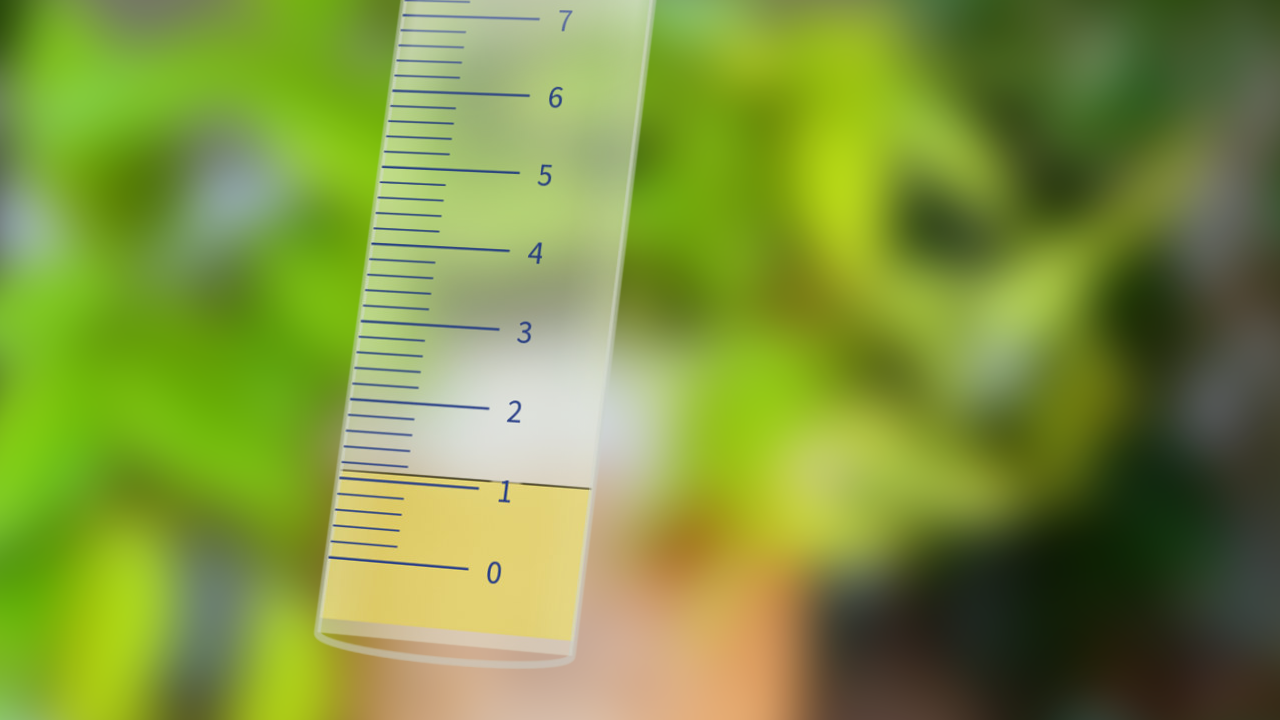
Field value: 1.1 mL
